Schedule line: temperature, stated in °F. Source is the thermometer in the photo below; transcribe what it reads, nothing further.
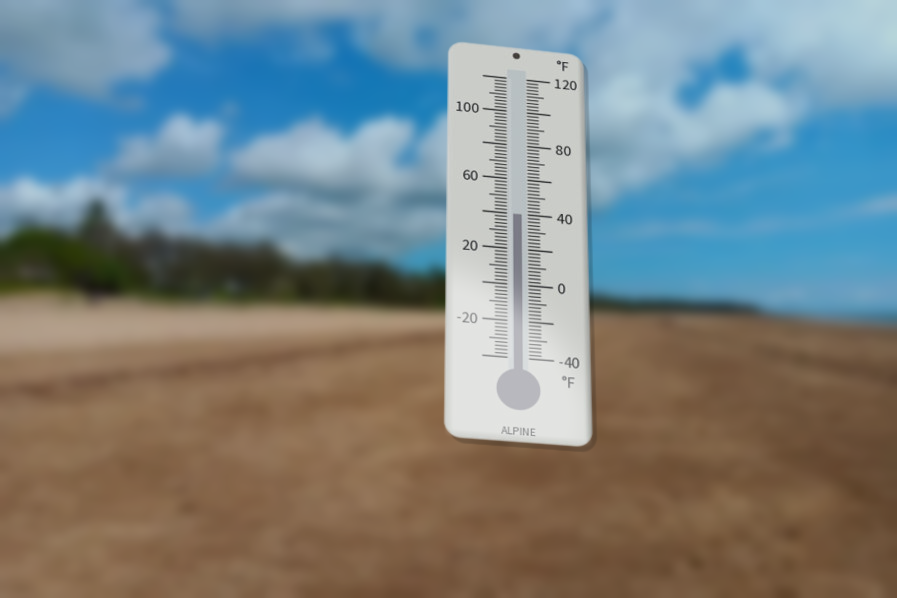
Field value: 40 °F
